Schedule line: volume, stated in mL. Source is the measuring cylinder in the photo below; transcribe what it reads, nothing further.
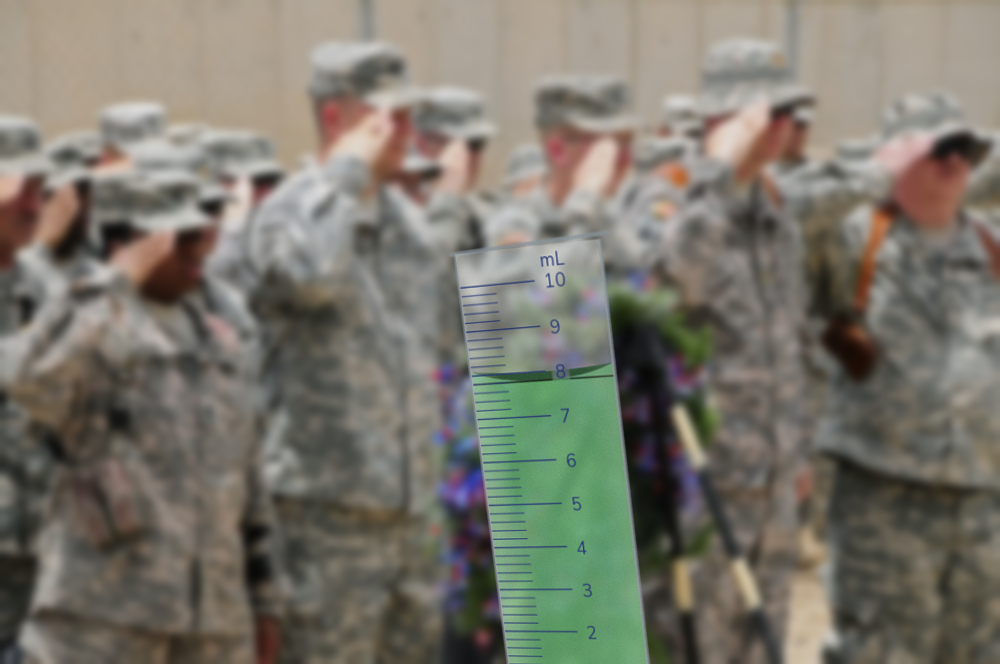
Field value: 7.8 mL
